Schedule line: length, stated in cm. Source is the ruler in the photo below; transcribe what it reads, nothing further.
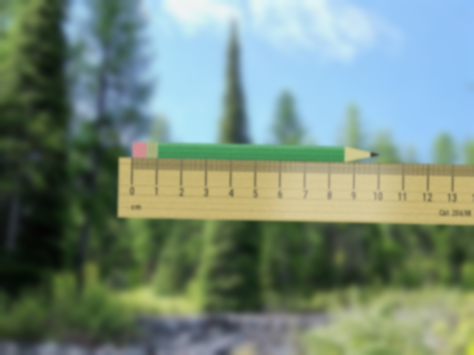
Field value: 10 cm
